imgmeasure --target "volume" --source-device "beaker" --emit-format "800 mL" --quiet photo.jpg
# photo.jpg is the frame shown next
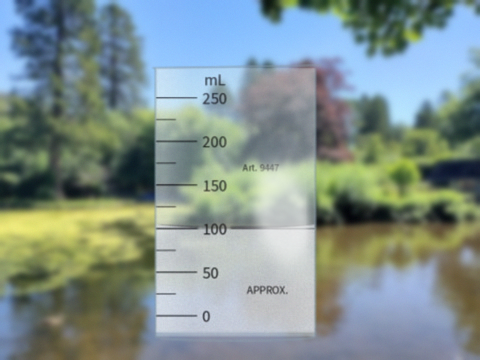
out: 100 mL
